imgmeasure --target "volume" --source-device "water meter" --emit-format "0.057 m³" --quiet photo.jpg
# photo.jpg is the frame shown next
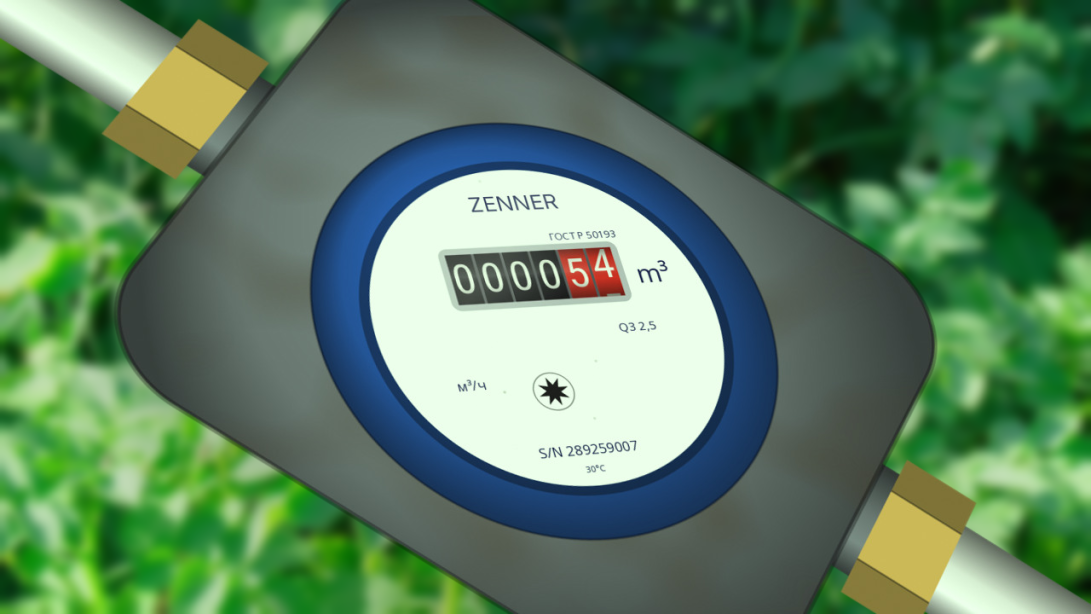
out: 0.54 m³
